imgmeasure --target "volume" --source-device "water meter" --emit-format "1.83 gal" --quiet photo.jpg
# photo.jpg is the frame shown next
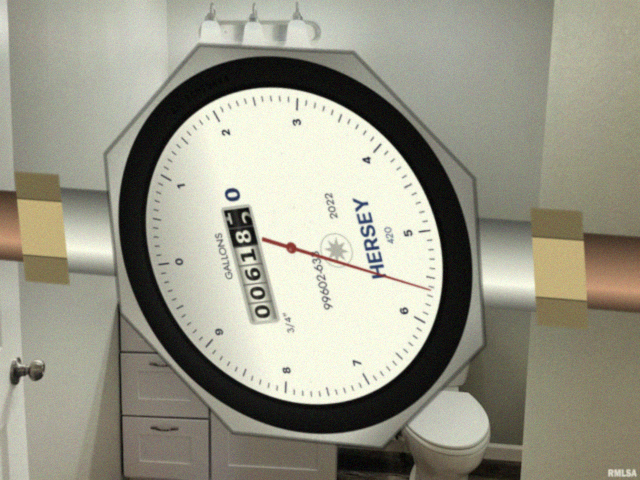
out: 61815.6 gal
